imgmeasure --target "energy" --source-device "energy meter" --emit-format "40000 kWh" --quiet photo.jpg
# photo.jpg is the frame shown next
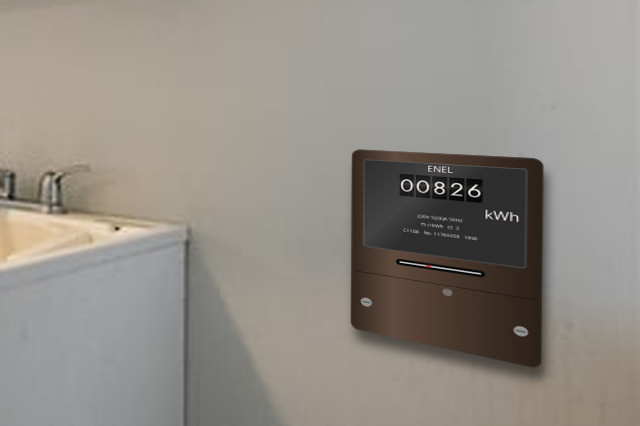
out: 826 kWh
